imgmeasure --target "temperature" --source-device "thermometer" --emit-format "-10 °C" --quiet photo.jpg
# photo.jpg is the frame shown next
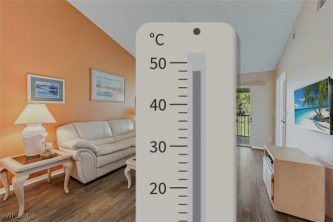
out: 48 °C
